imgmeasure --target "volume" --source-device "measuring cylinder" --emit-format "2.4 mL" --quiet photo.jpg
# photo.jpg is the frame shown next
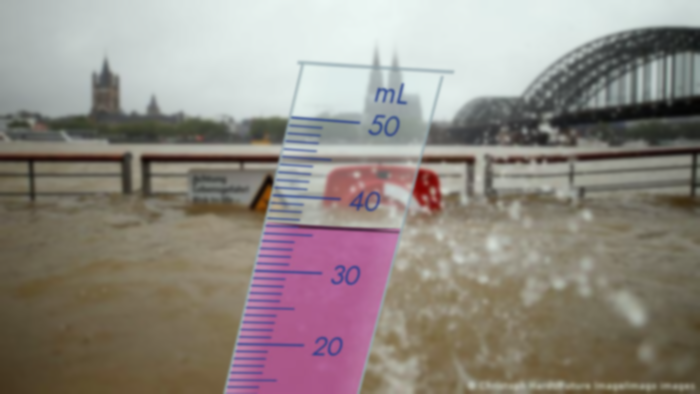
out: 36 mL
